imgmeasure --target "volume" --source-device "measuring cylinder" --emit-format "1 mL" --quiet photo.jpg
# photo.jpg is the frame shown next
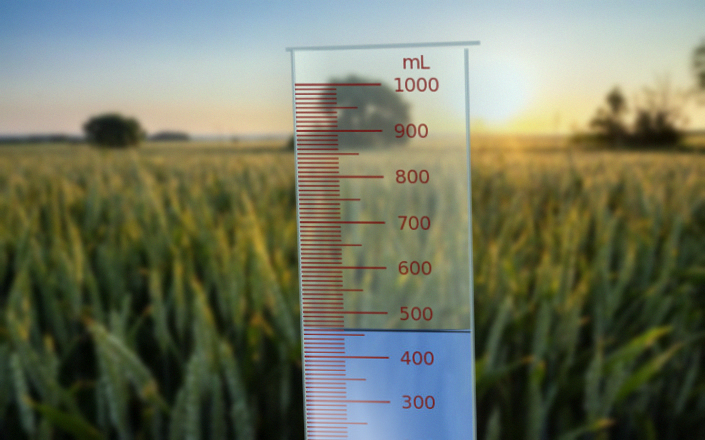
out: 460 mL
